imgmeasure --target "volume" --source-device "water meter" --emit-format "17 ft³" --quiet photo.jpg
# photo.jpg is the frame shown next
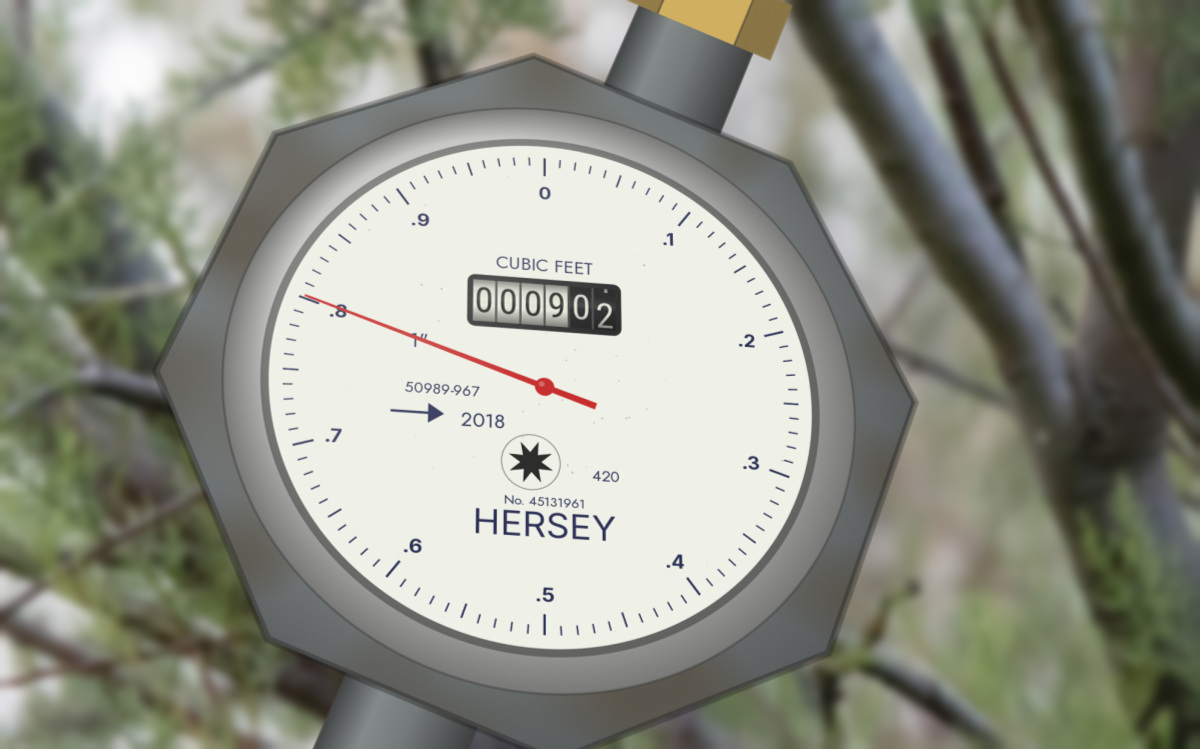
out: 901.80 ft³
